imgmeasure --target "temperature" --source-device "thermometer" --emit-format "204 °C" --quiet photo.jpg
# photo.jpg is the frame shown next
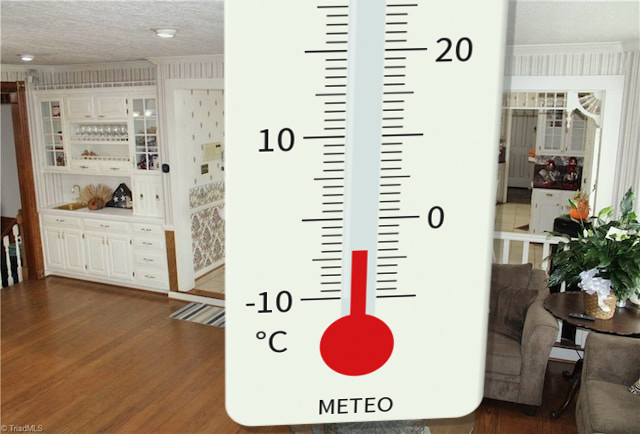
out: -4 °C
